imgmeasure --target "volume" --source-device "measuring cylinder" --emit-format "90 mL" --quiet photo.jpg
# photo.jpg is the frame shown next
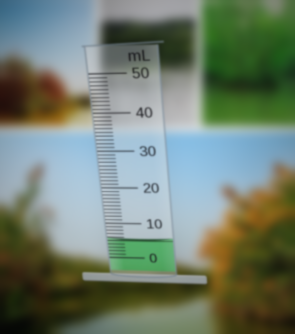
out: 5 mL
